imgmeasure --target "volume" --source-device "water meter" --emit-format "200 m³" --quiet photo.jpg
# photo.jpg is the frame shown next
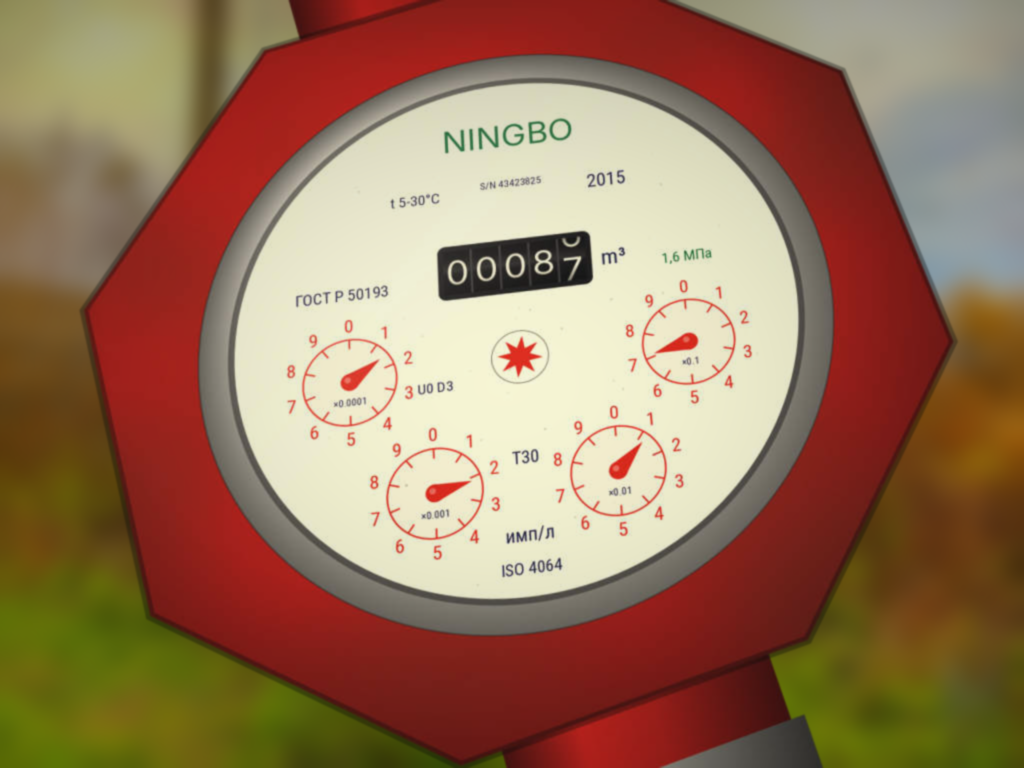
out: 86.7121 m³
